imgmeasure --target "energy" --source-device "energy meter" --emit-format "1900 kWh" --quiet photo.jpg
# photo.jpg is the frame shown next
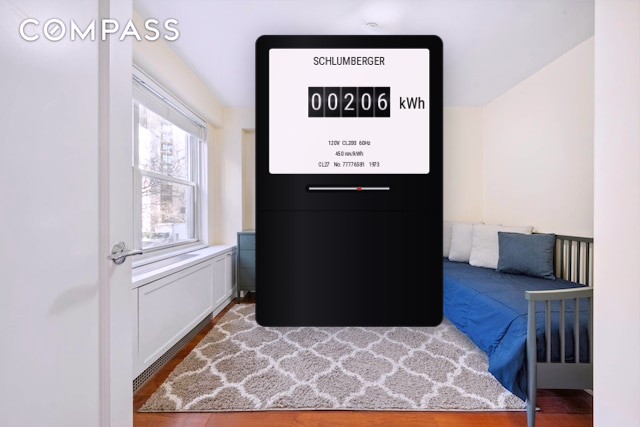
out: 206 kWh
